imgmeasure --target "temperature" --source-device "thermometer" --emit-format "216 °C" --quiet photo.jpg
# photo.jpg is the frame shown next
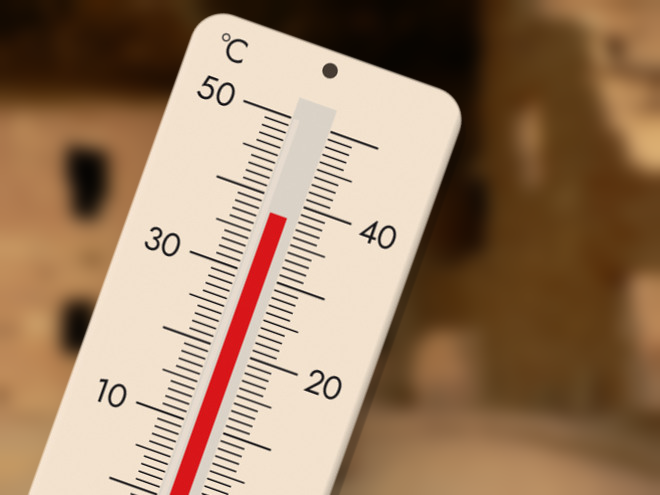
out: 38 °C
